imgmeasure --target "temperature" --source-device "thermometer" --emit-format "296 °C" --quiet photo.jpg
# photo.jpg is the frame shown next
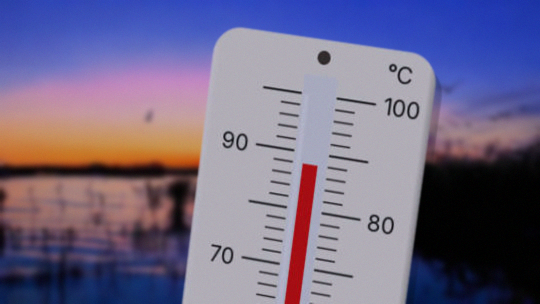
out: 88 °C
